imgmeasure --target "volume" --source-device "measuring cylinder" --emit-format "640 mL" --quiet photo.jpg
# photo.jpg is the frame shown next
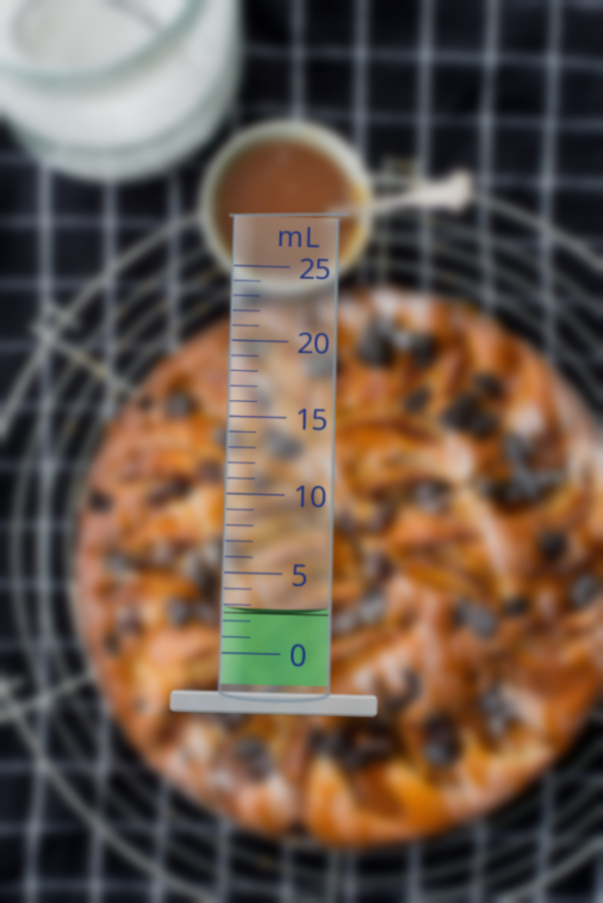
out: 2.5 mL
